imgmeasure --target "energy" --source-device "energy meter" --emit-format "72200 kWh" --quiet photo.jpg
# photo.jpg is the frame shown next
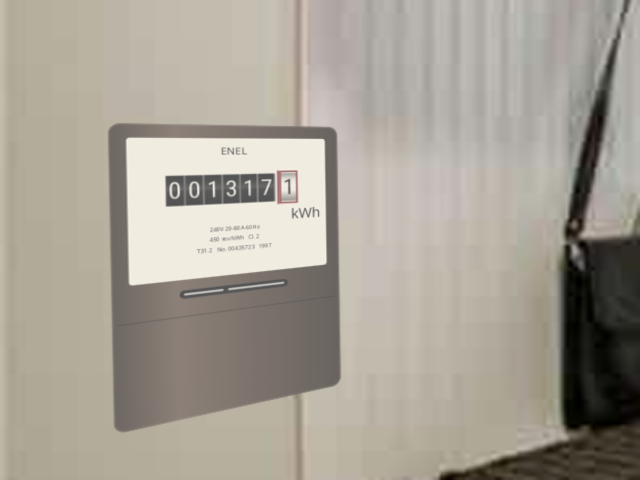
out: 1317.1 kWh
